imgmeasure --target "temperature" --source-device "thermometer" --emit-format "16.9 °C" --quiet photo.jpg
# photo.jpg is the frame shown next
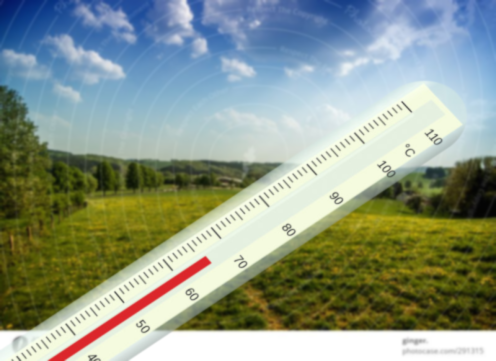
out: 66 °C
